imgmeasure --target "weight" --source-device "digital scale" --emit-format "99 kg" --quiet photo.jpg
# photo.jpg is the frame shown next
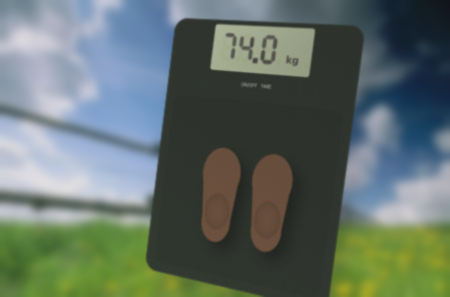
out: 74.0 kg
